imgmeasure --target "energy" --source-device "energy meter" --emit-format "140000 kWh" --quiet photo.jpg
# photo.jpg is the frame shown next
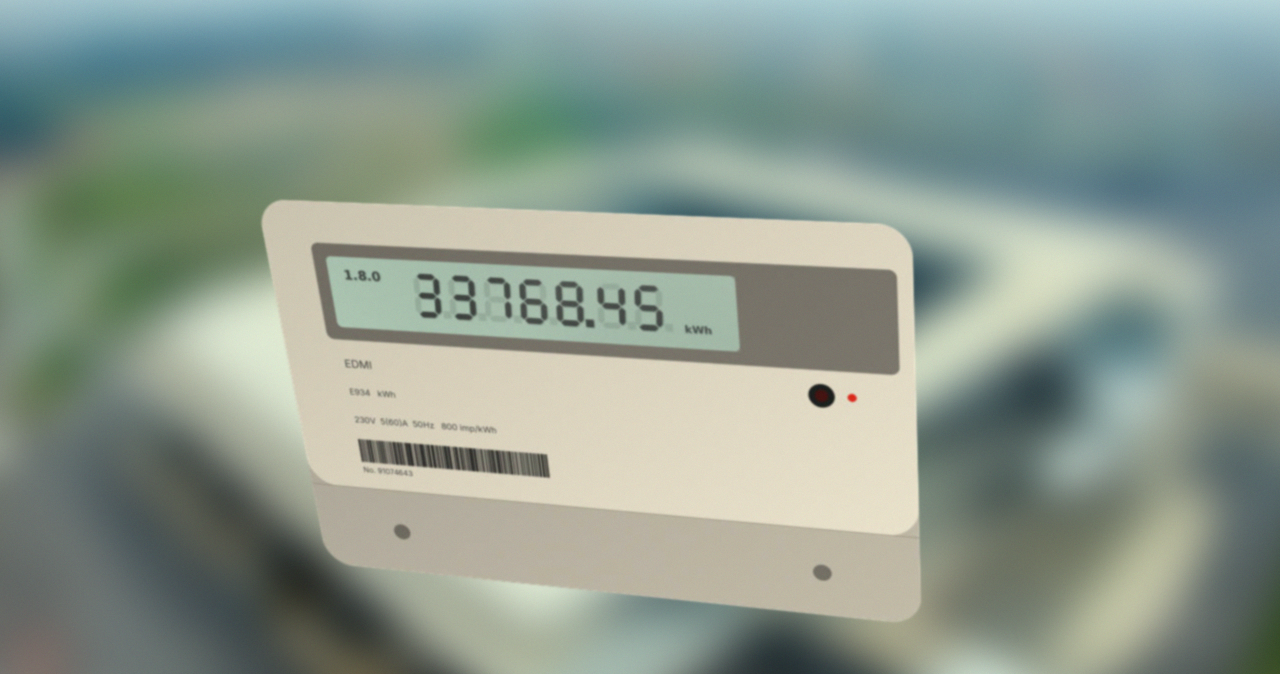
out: 33768.45 kWh
